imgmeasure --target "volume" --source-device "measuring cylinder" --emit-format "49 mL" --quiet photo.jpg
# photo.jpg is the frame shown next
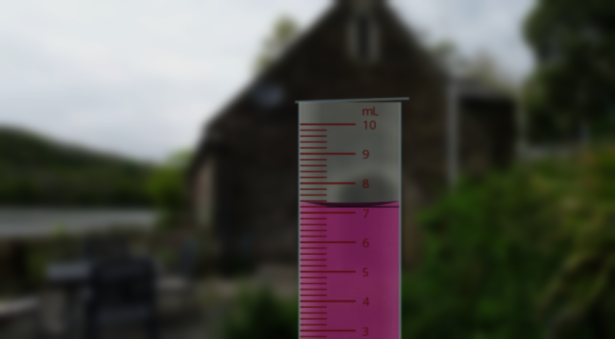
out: 7.2 mL
